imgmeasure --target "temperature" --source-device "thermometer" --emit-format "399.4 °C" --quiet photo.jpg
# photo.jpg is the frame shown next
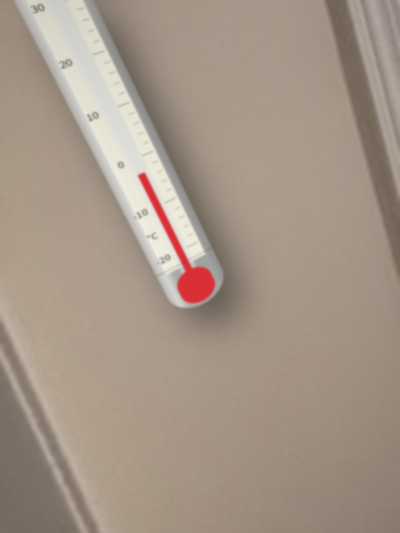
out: -3 °C
